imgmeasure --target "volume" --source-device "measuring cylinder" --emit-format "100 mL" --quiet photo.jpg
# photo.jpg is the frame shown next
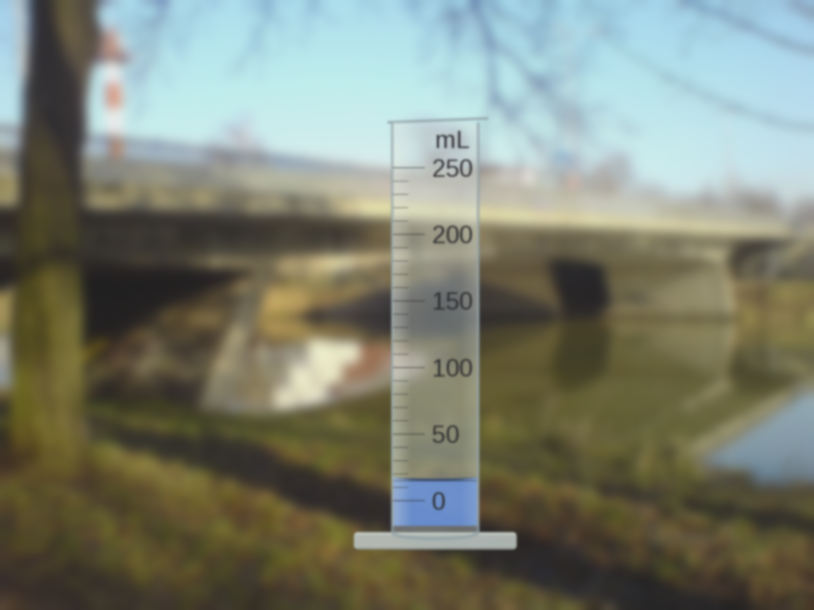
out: 15 mL
